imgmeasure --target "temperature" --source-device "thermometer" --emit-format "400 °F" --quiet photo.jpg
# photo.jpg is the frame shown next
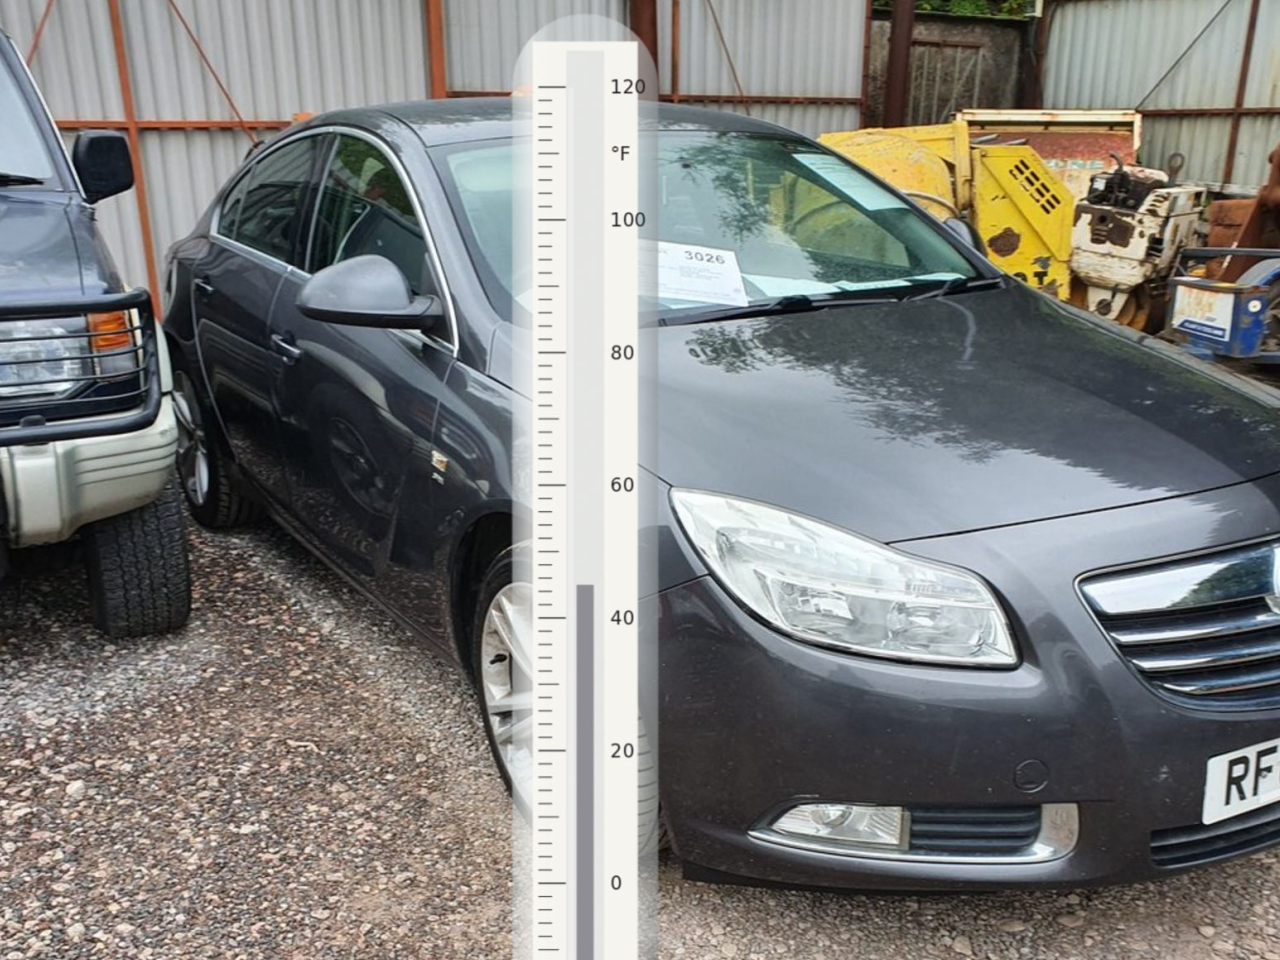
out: 45 °F
